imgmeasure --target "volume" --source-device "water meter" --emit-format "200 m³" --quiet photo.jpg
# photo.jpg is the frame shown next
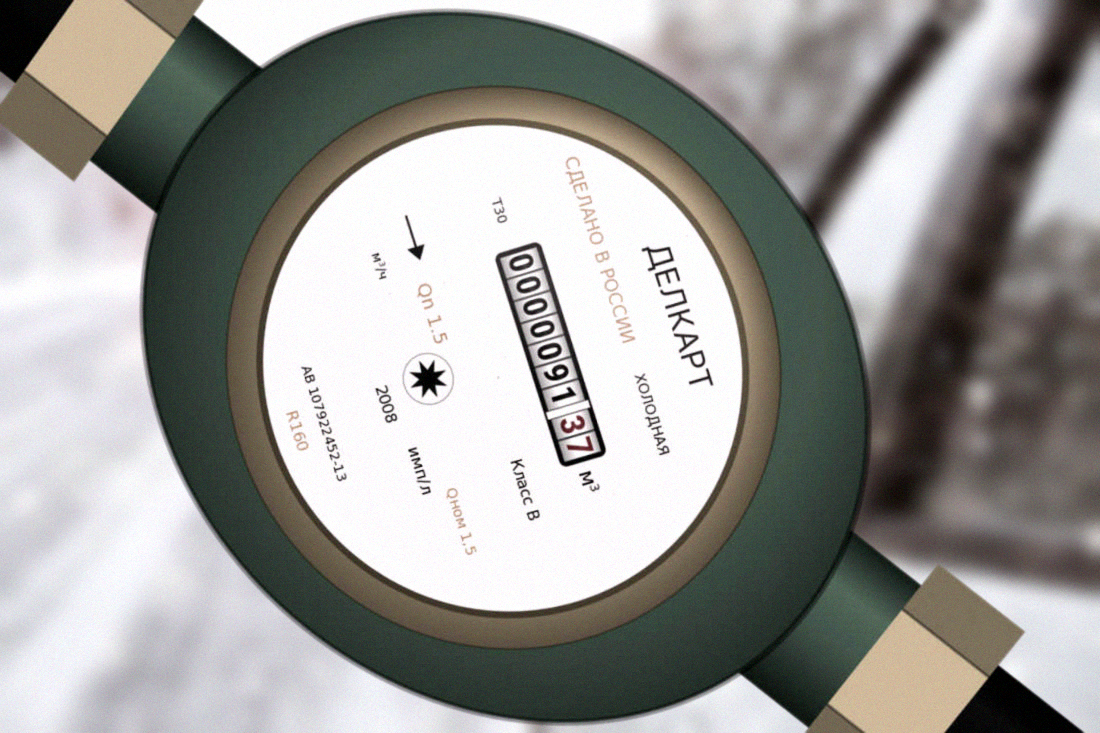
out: 91.37 m³
